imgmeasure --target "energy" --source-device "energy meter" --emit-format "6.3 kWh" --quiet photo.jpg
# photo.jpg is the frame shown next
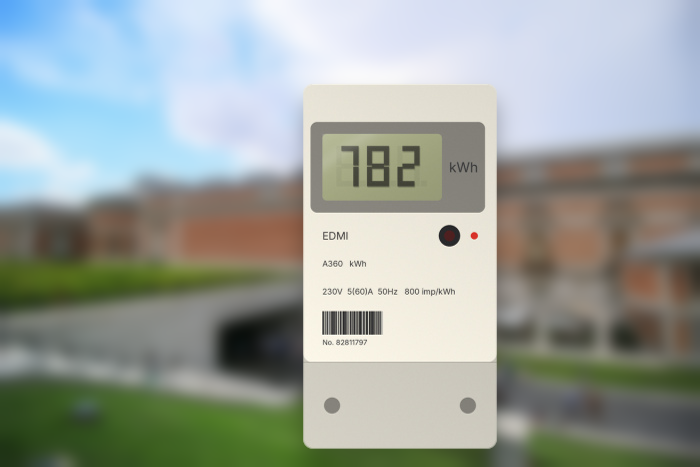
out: 782 kWh
